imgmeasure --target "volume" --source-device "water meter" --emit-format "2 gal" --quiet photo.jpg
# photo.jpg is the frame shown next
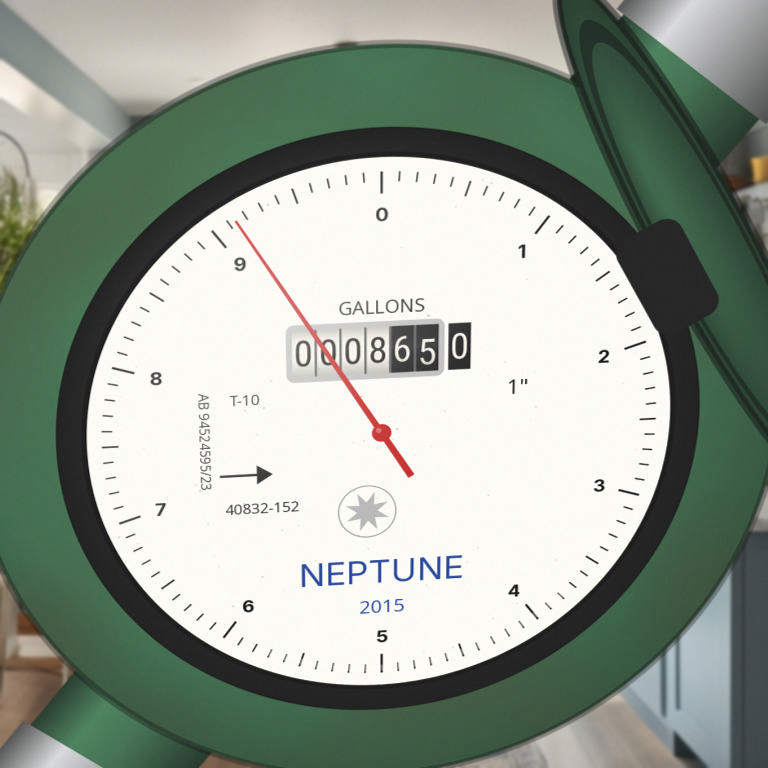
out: 8649.1 gal
